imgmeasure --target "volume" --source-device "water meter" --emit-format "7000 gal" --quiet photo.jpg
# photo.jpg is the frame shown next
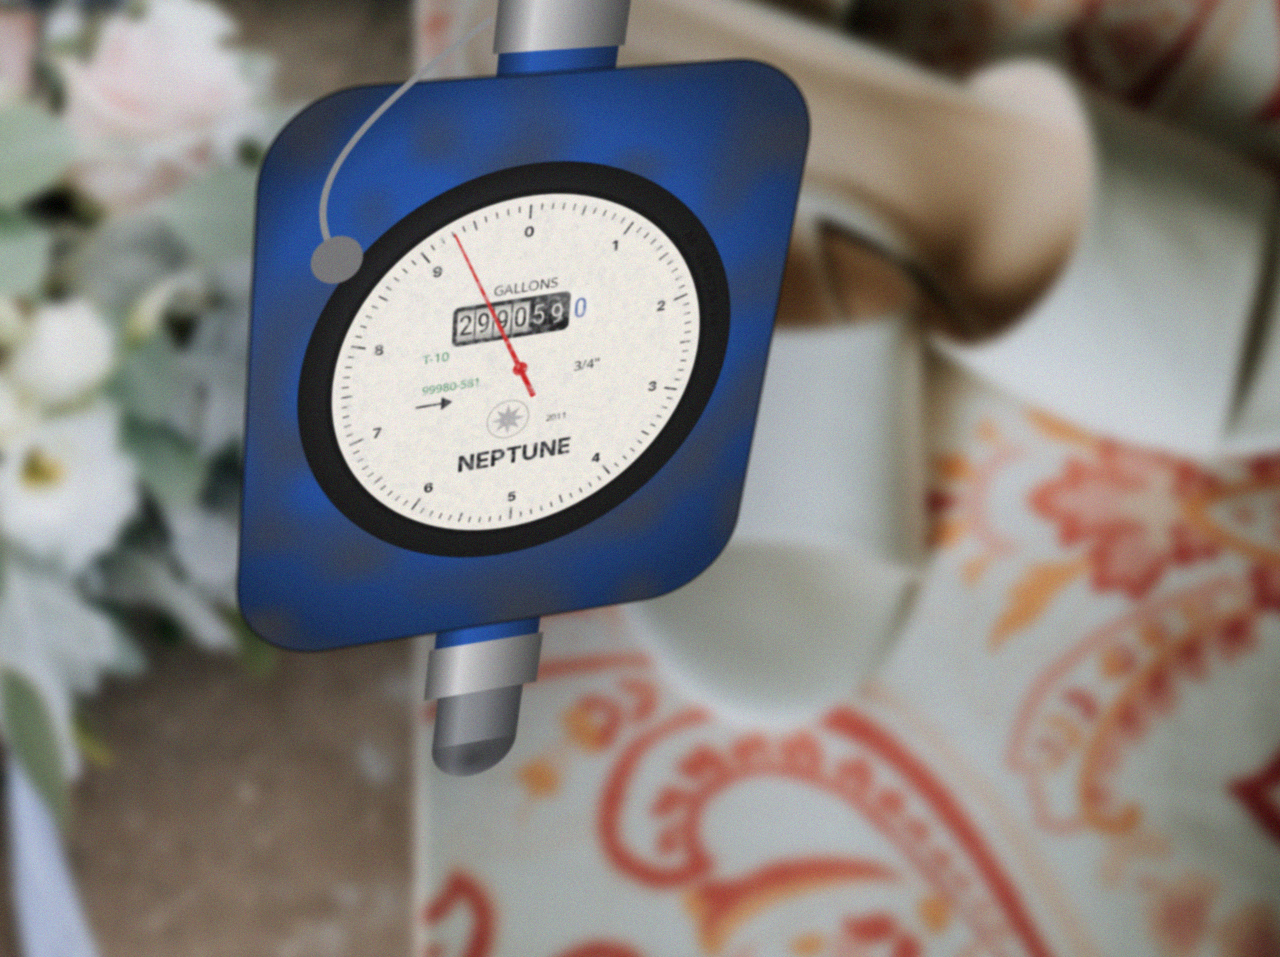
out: 2990589.3 gal
